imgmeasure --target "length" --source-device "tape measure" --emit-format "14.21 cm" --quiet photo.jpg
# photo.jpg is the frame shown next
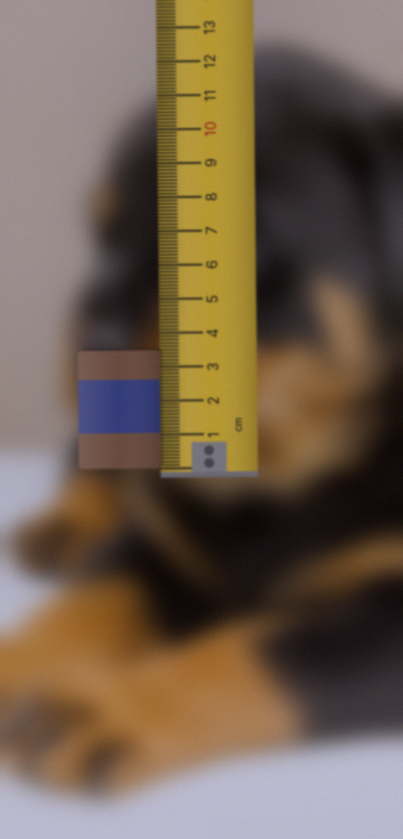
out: 3.5 cm
